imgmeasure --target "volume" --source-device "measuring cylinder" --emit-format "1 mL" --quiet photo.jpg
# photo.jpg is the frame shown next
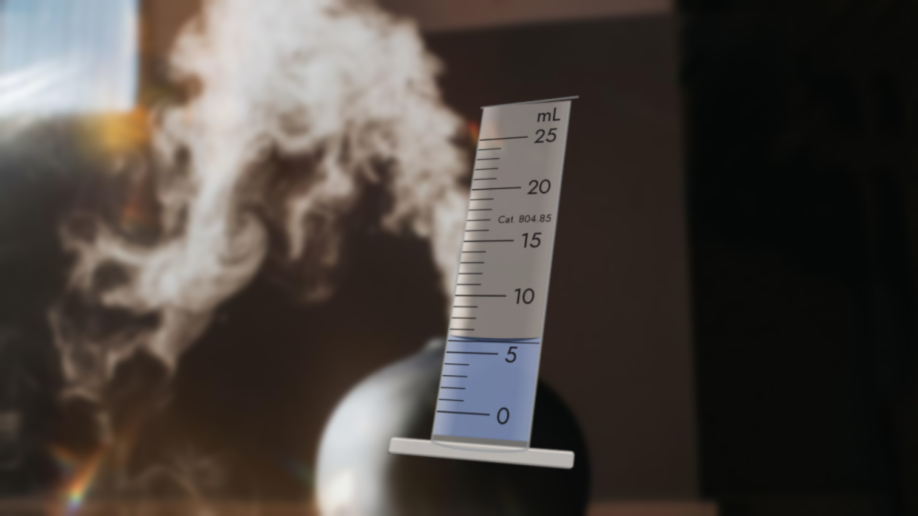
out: 6 mL
